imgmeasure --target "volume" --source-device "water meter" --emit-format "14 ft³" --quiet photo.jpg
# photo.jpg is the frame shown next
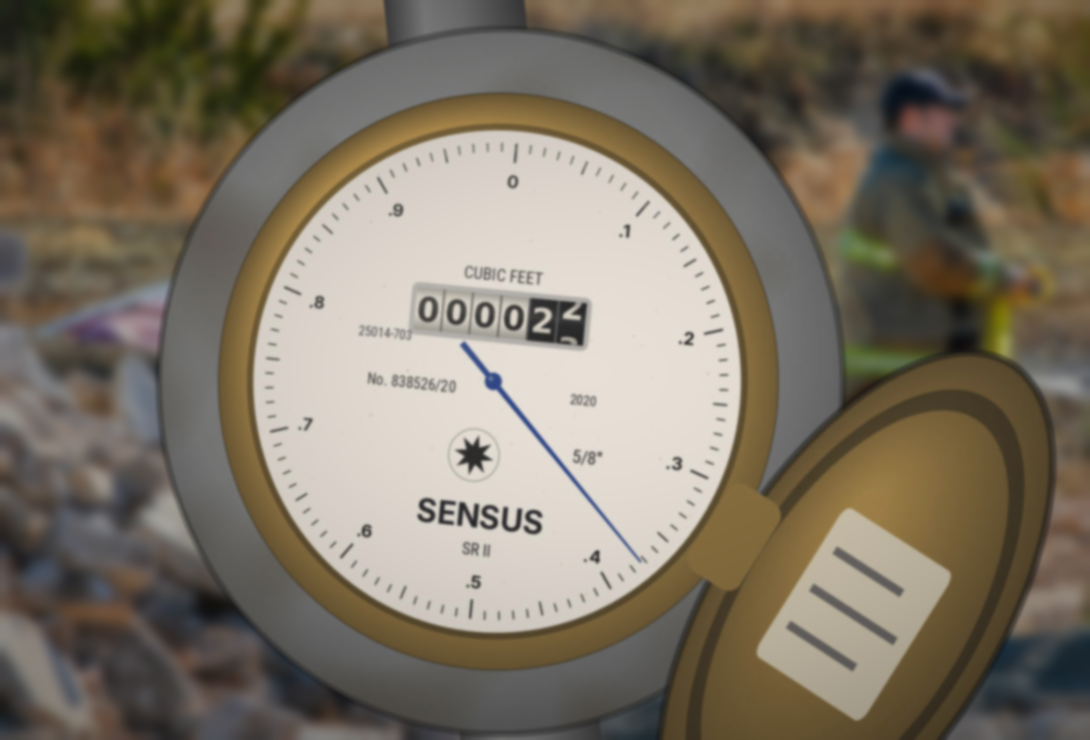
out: 22.37 ft³
